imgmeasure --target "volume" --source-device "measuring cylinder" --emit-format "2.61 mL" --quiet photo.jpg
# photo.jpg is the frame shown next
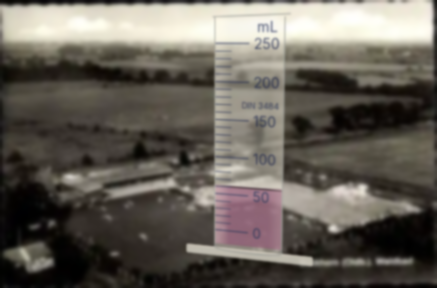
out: 60 mL
